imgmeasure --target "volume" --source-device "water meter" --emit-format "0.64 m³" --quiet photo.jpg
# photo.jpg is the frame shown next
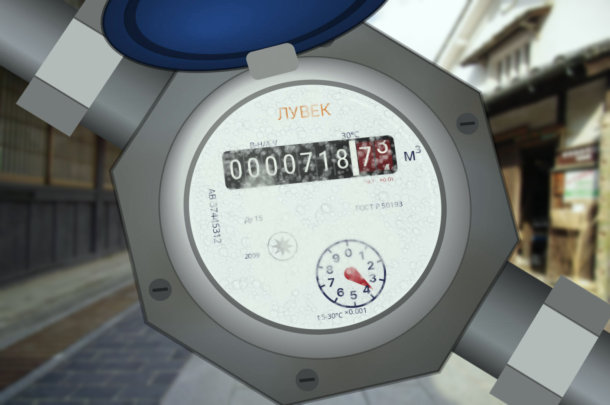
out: 718.733 m³
